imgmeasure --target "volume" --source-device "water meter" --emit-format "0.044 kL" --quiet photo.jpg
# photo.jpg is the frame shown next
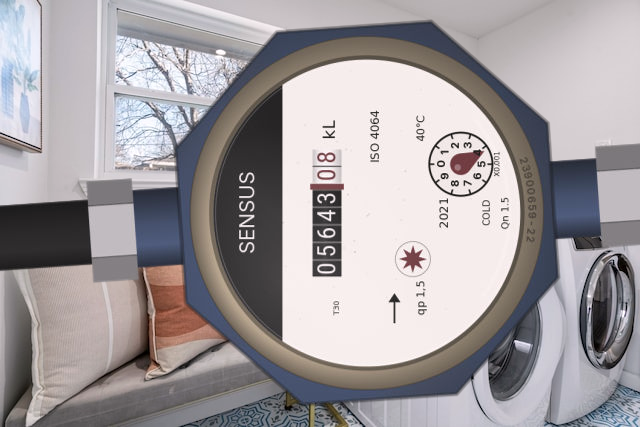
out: 5643.084 kL
